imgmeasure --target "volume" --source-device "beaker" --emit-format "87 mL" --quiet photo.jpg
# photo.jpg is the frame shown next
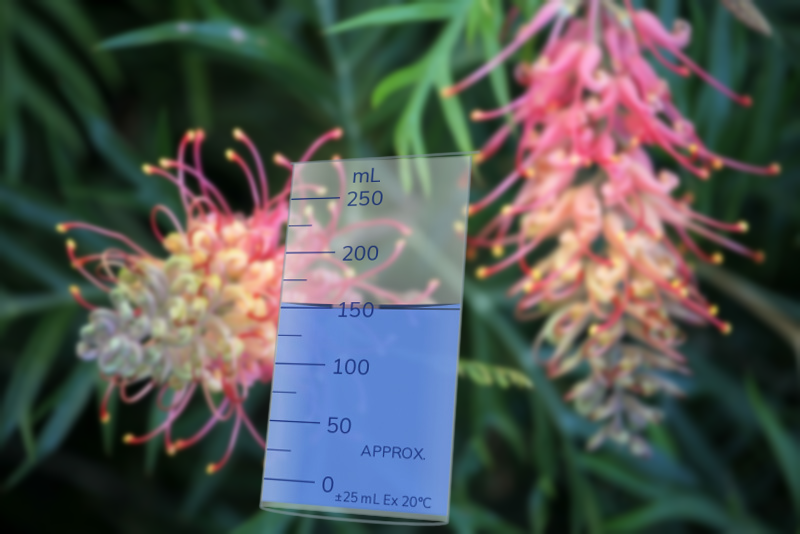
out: 150 mL
